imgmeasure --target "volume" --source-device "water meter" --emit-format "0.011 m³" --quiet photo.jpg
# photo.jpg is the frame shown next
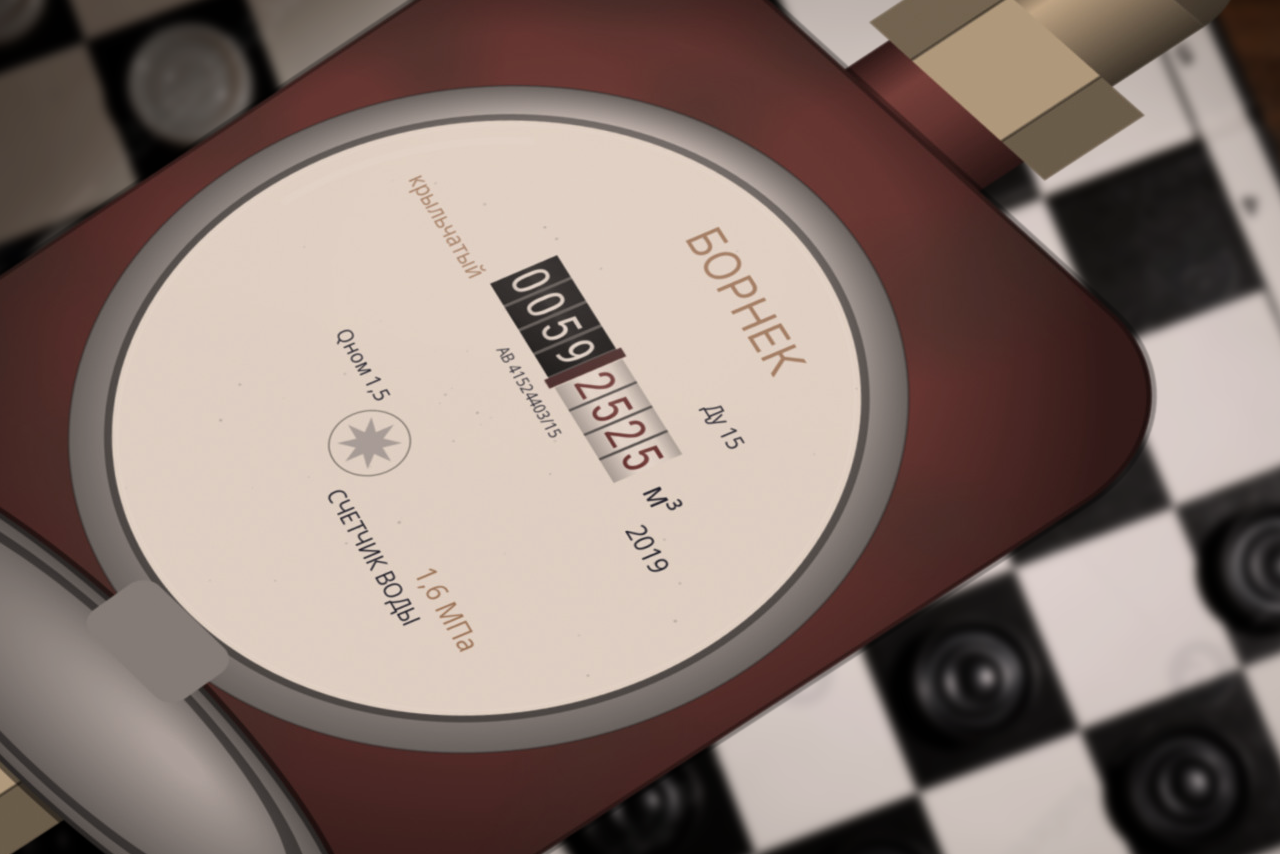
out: 59.2525 m³
